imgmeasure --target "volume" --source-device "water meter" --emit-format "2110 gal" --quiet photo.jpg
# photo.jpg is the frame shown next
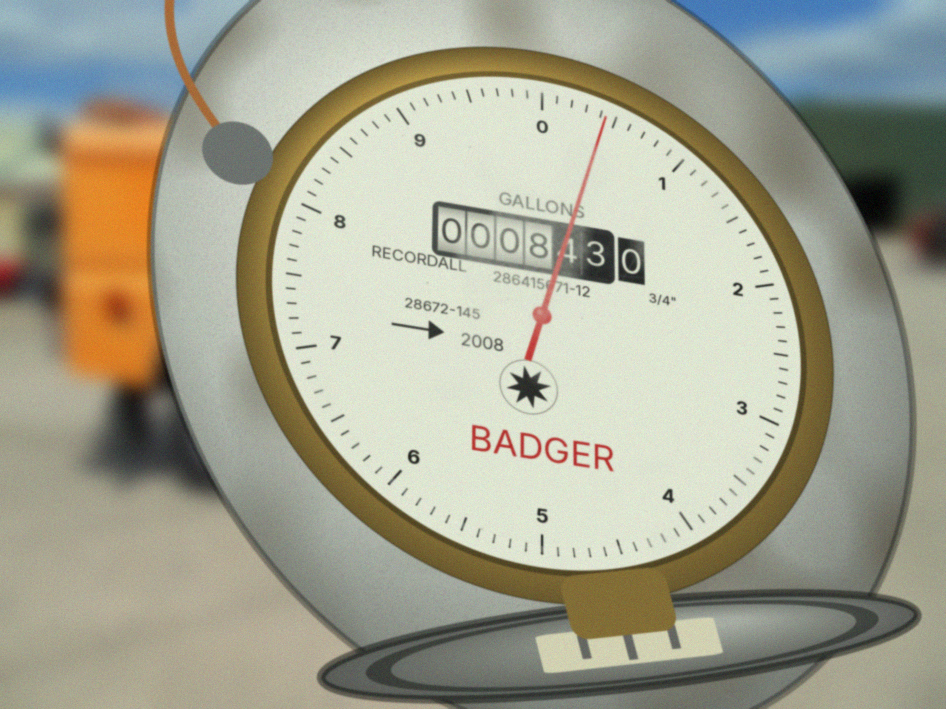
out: 8430.4 gal
